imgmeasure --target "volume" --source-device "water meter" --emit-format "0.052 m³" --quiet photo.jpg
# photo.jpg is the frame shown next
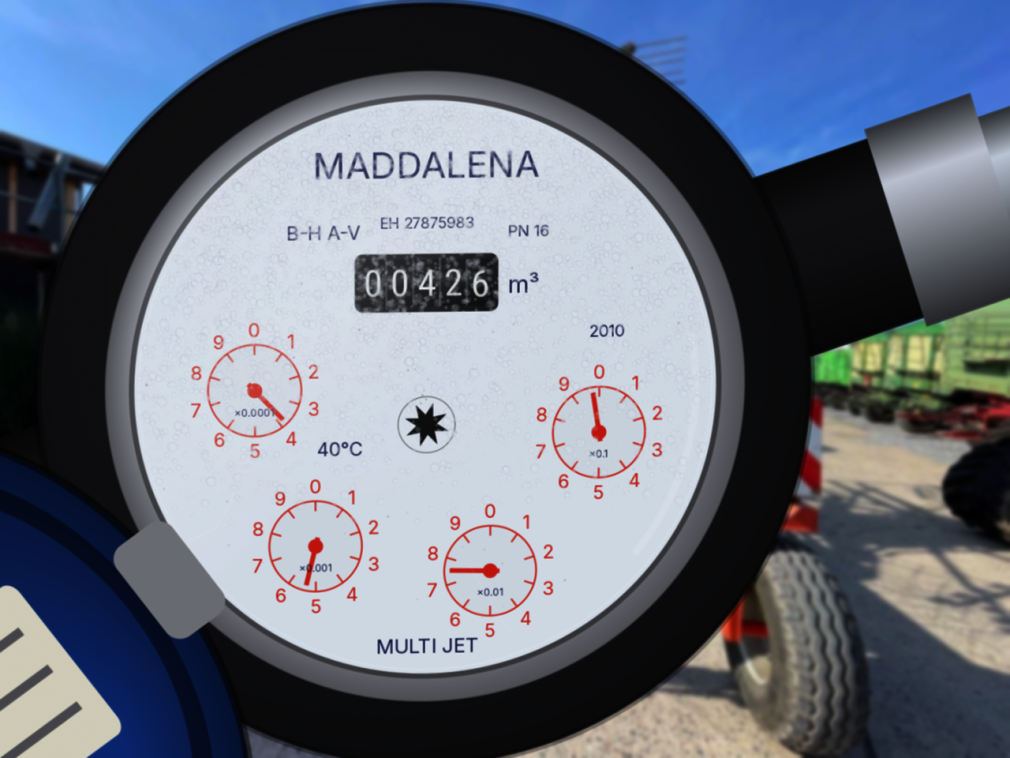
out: 425.9753 m³
